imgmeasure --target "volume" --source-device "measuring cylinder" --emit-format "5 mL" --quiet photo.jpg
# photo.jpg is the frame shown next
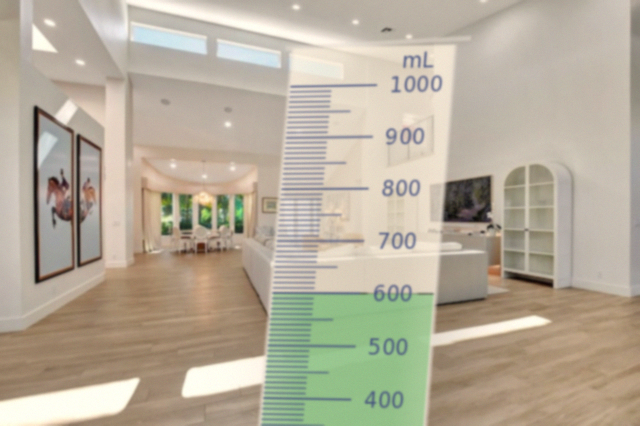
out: 600 mL
